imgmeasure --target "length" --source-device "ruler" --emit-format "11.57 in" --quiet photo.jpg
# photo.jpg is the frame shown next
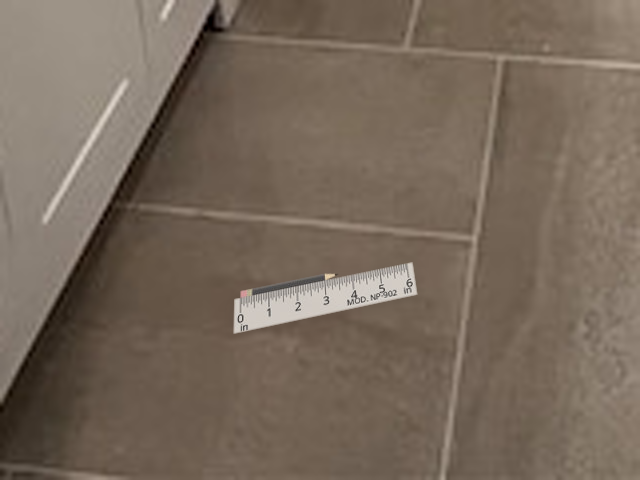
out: 3.5 in
